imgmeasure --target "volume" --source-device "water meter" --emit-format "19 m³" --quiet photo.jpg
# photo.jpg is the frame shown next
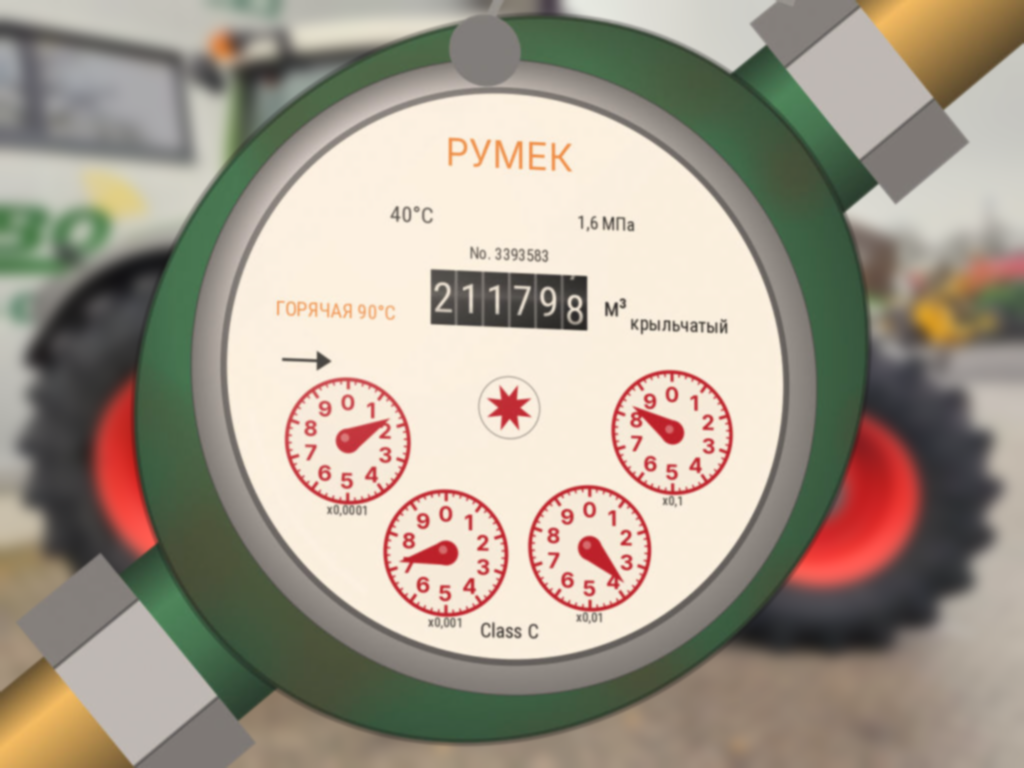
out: 211797.8371 m³
